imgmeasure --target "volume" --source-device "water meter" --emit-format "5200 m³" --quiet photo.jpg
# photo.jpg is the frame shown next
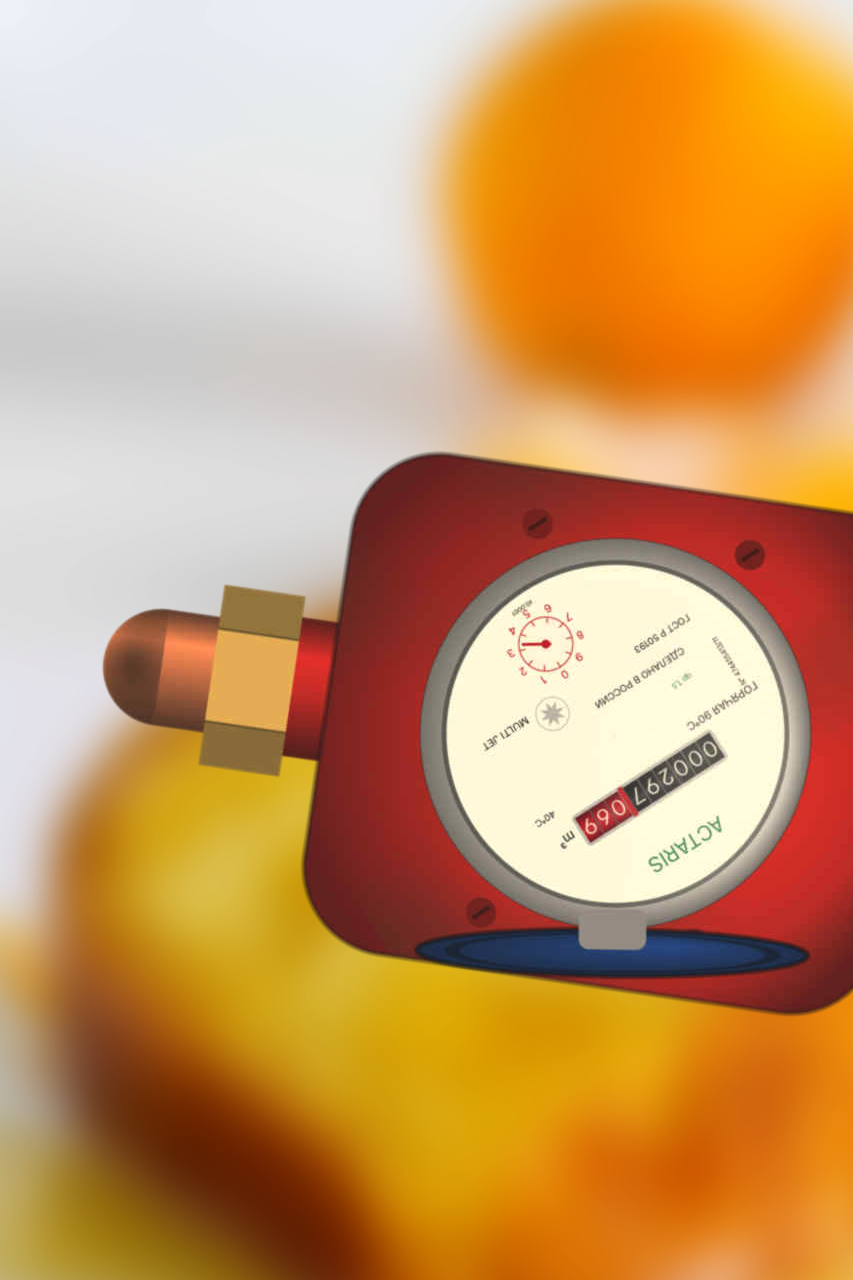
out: 297.0693 m³
